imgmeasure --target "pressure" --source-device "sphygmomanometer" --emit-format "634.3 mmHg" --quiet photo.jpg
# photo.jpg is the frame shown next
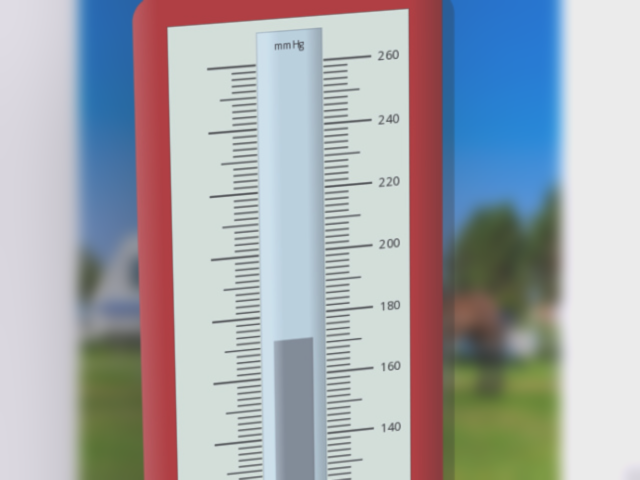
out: 172 mmHg
